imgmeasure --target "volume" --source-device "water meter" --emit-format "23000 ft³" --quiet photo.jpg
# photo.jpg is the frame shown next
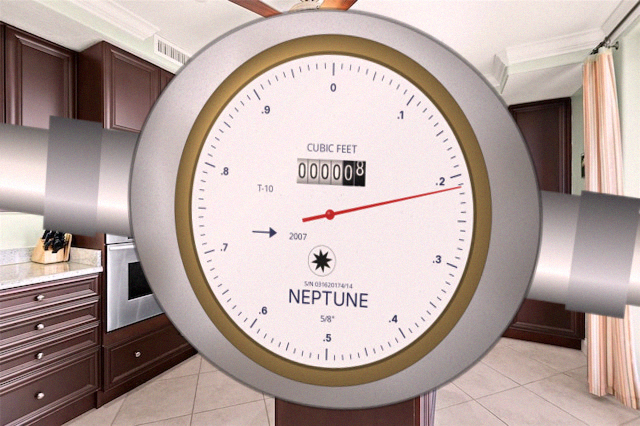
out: 8.21 ft³
